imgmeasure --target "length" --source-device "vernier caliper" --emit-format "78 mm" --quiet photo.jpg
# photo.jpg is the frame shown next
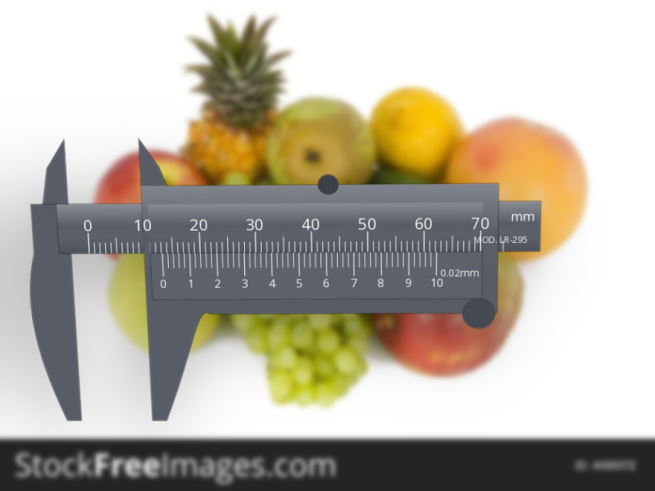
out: 13.2 mm
